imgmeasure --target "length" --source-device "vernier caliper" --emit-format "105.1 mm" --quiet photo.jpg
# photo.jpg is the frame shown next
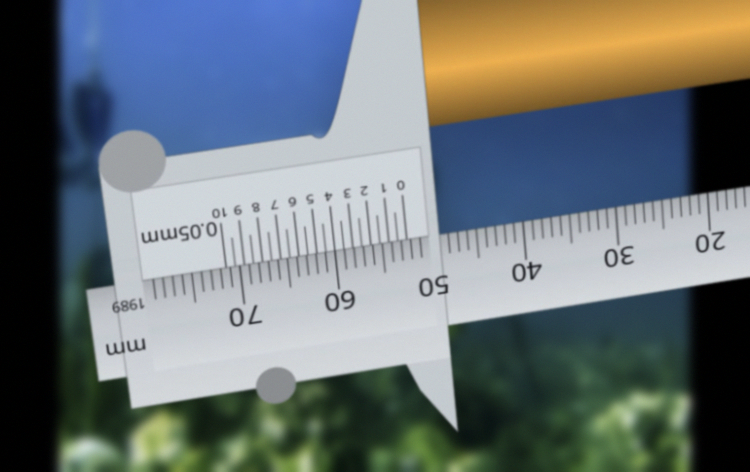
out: 52.4 mm
